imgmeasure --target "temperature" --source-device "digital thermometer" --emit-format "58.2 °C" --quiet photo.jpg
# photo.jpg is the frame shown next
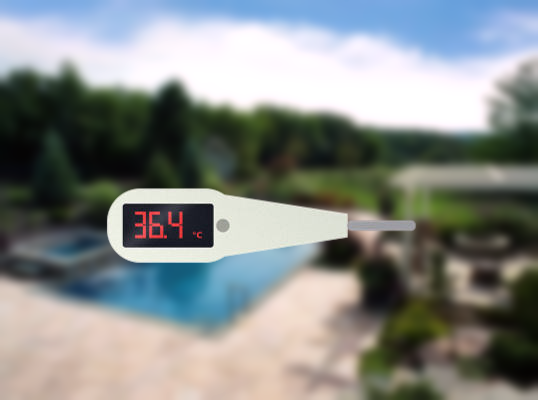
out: 36.4 °C
